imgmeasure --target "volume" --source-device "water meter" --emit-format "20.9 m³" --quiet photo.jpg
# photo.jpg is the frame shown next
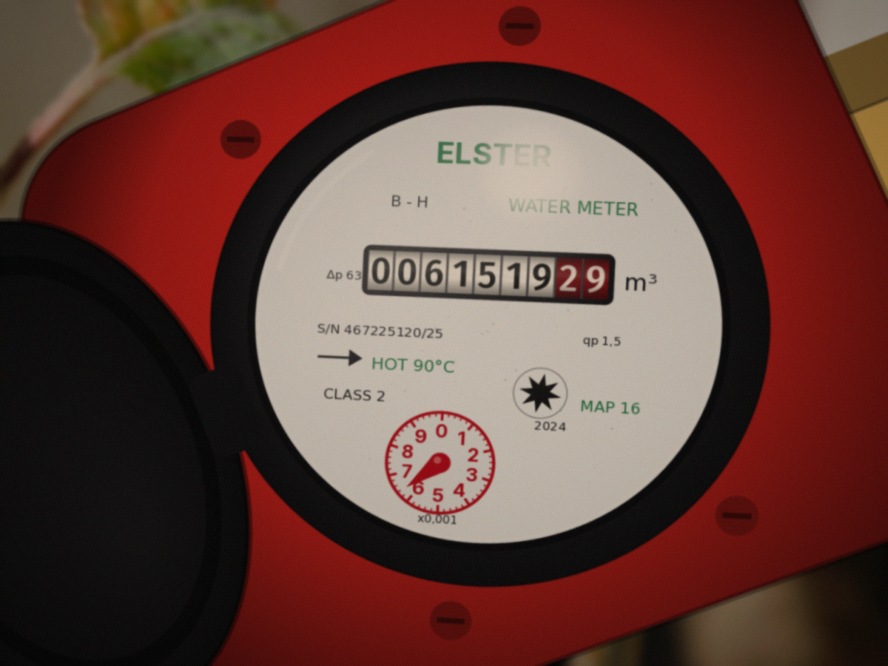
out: 61519.296 m³
